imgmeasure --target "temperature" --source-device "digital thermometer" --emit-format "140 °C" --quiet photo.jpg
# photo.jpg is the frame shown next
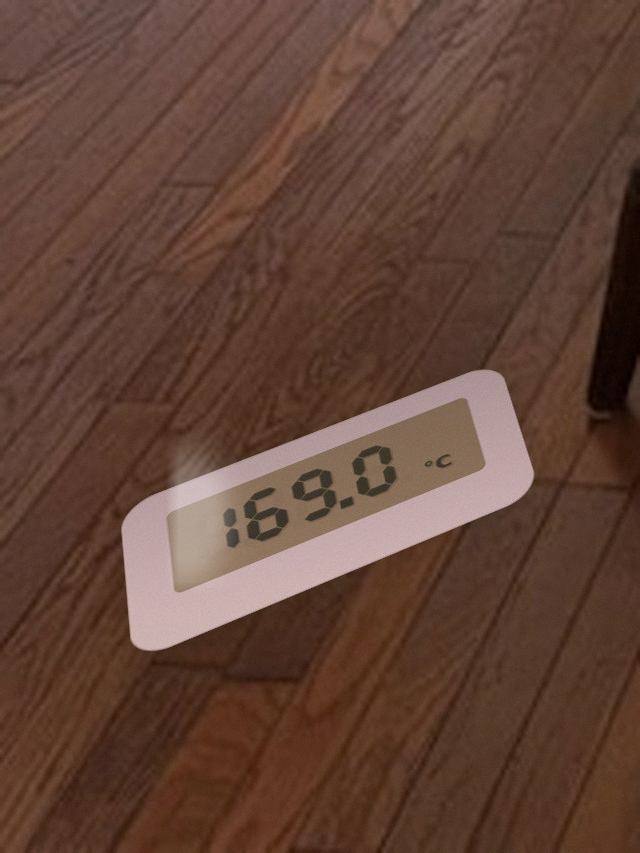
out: 169.0 °C
